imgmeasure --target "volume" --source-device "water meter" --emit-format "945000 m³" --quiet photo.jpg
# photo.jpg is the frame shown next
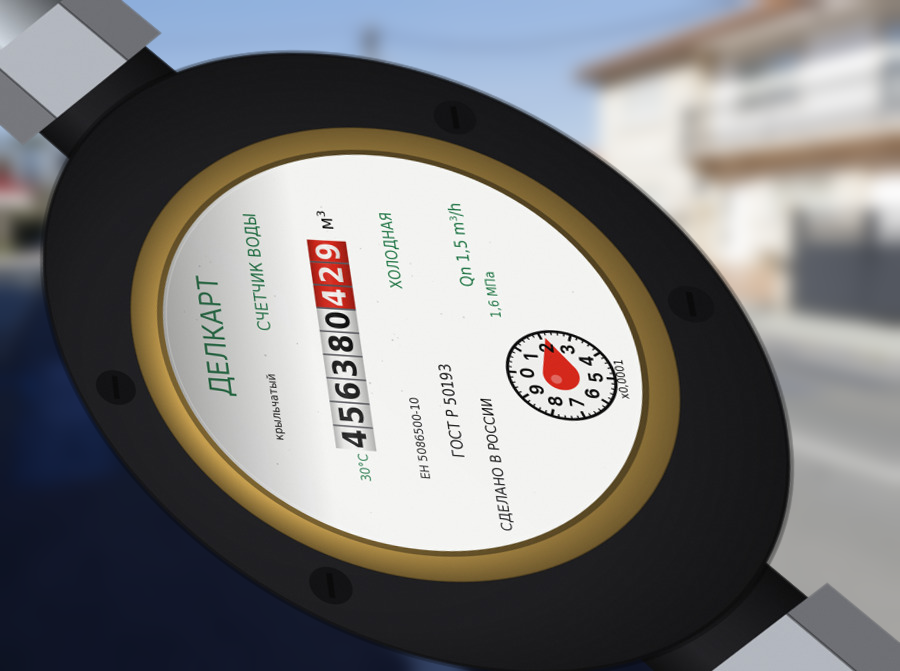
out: 456380.4292 m³
